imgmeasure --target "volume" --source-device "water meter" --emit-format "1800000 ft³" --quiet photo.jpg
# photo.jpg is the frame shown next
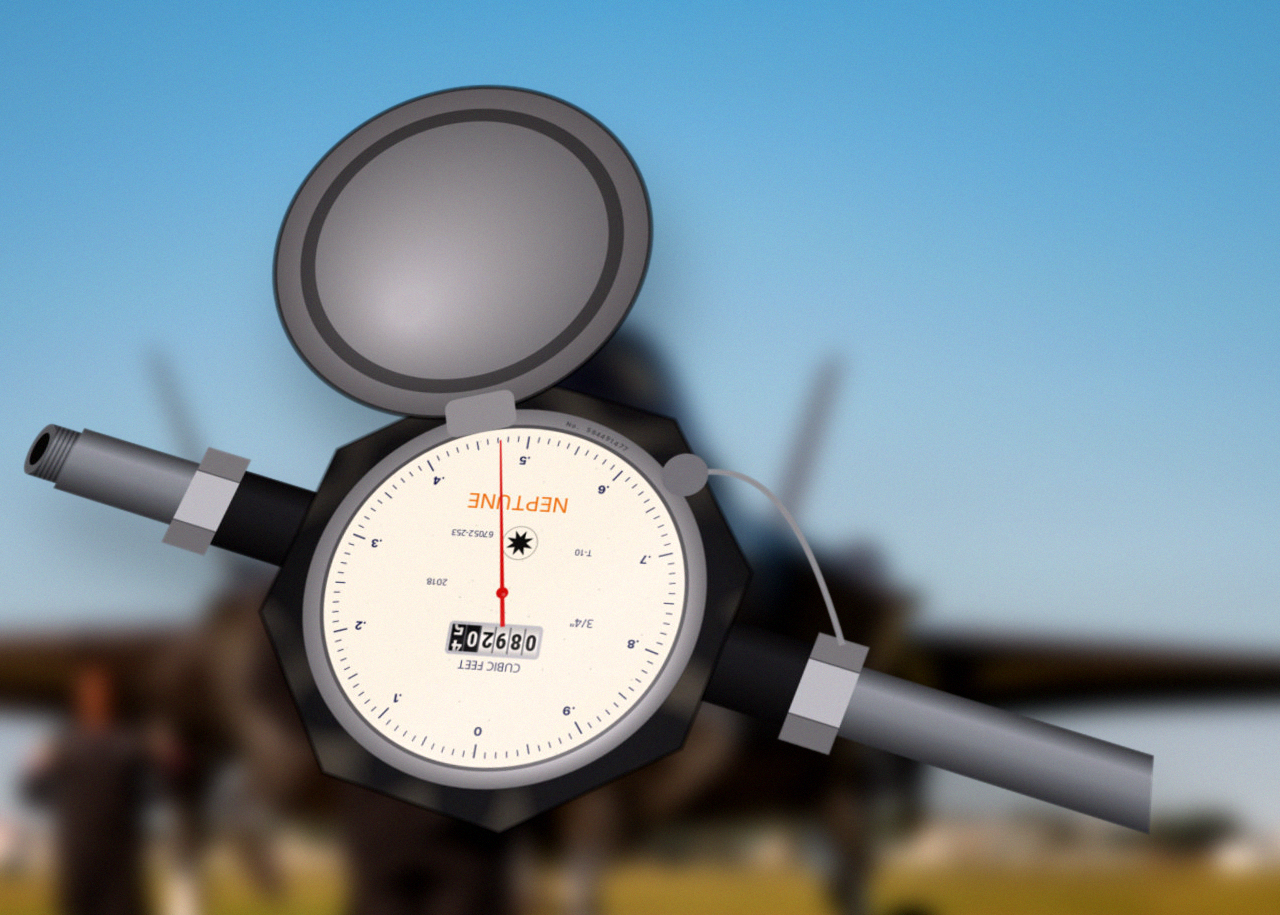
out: 89204.47 ft³
